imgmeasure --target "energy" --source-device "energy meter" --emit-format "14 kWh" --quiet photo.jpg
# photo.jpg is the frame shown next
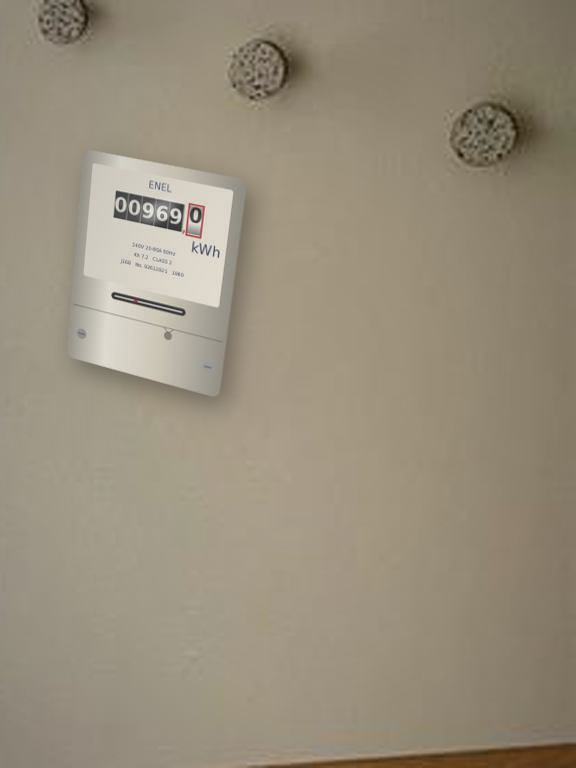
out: 969.0 kWh
